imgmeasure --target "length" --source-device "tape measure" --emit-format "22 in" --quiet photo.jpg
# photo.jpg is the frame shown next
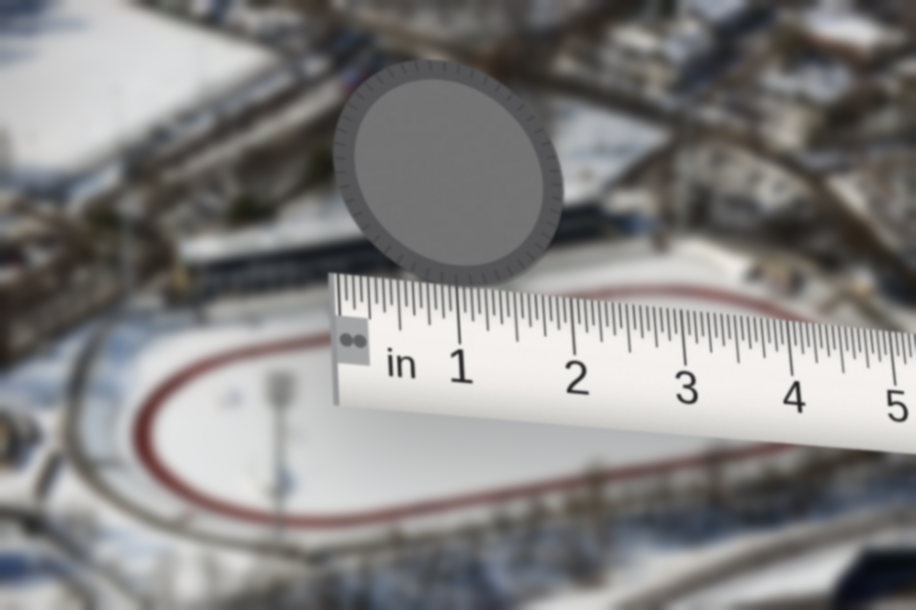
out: 2 in
